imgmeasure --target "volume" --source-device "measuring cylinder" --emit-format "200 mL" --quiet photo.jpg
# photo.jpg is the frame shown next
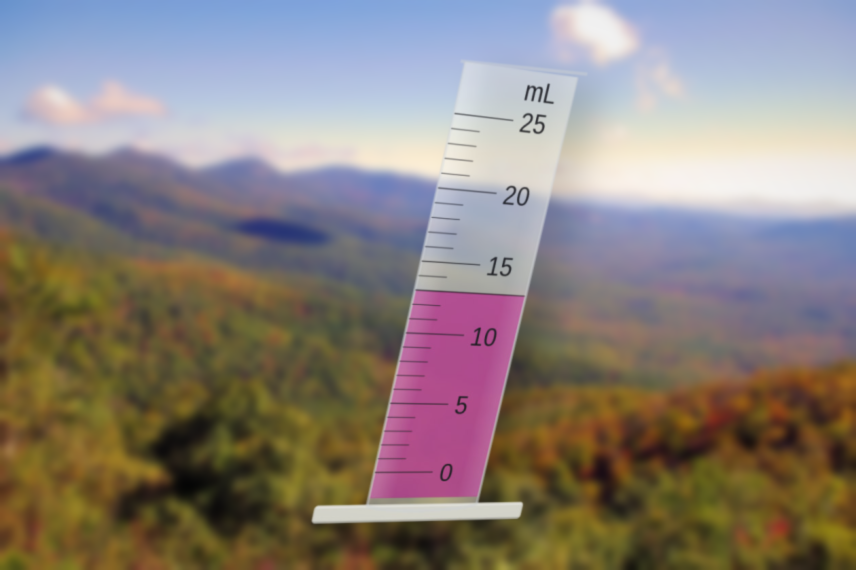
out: 13 mL
